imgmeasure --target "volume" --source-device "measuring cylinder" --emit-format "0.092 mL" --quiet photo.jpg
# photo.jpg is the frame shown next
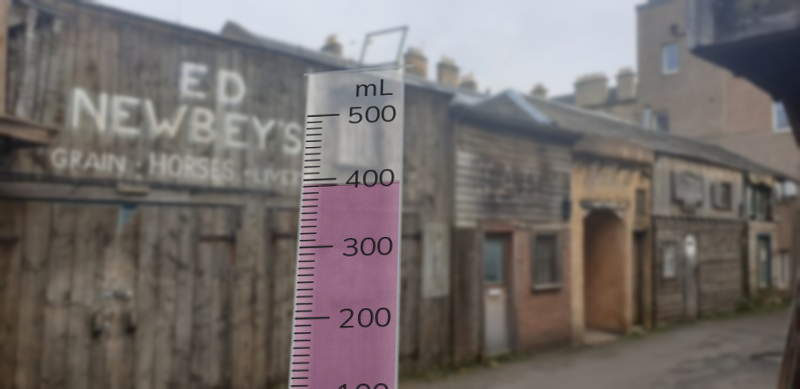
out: 390 mL
